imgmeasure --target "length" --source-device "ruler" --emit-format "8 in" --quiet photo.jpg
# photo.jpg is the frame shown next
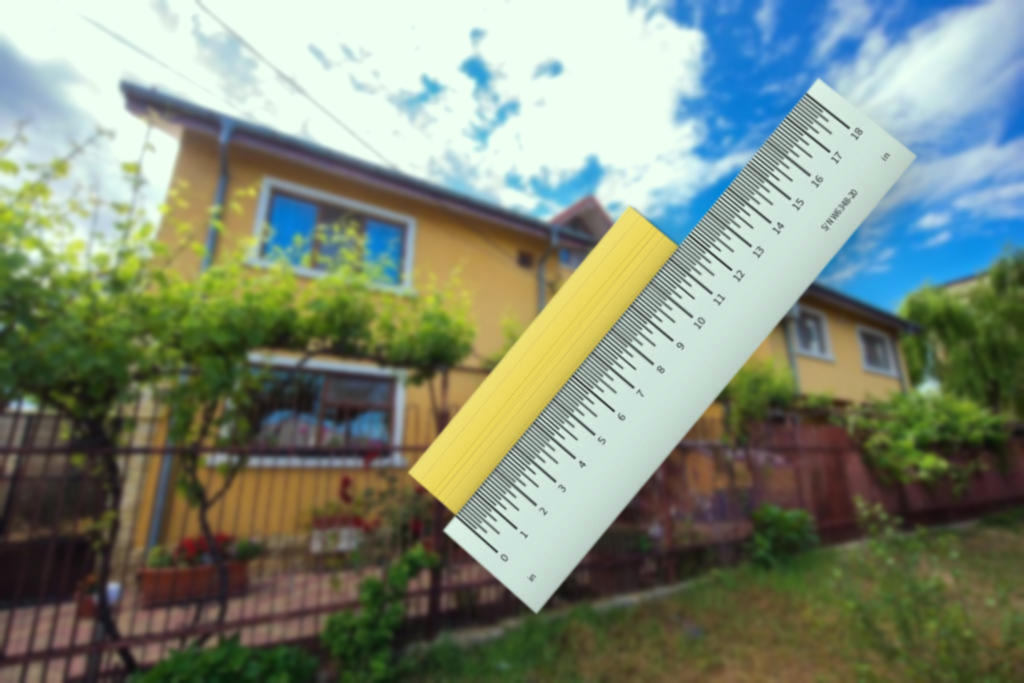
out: 11.5 in
